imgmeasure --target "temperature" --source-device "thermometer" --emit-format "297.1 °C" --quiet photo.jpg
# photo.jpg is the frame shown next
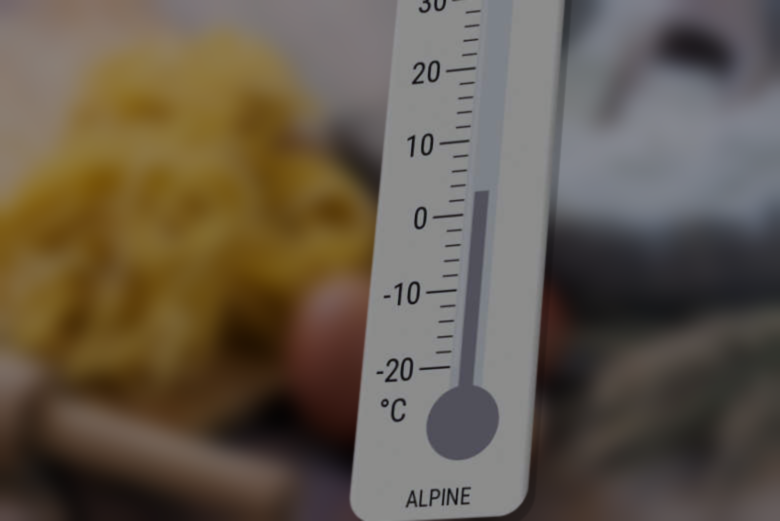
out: 3 °C
